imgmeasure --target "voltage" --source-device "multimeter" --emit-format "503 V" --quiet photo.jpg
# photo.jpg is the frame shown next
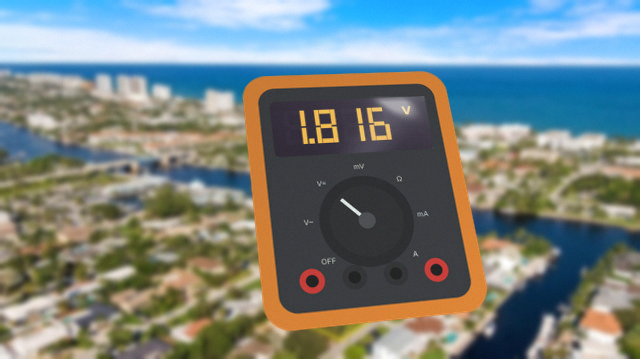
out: 1.816 V
